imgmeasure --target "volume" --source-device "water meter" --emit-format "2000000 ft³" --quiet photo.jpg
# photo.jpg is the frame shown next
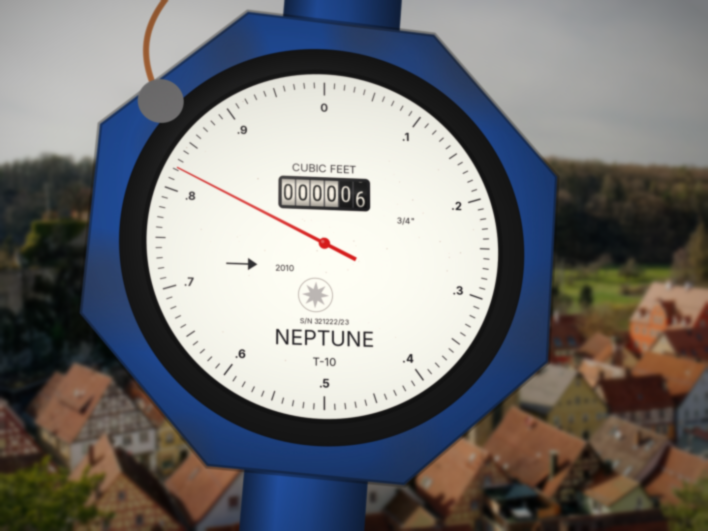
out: 5.82 ft³
